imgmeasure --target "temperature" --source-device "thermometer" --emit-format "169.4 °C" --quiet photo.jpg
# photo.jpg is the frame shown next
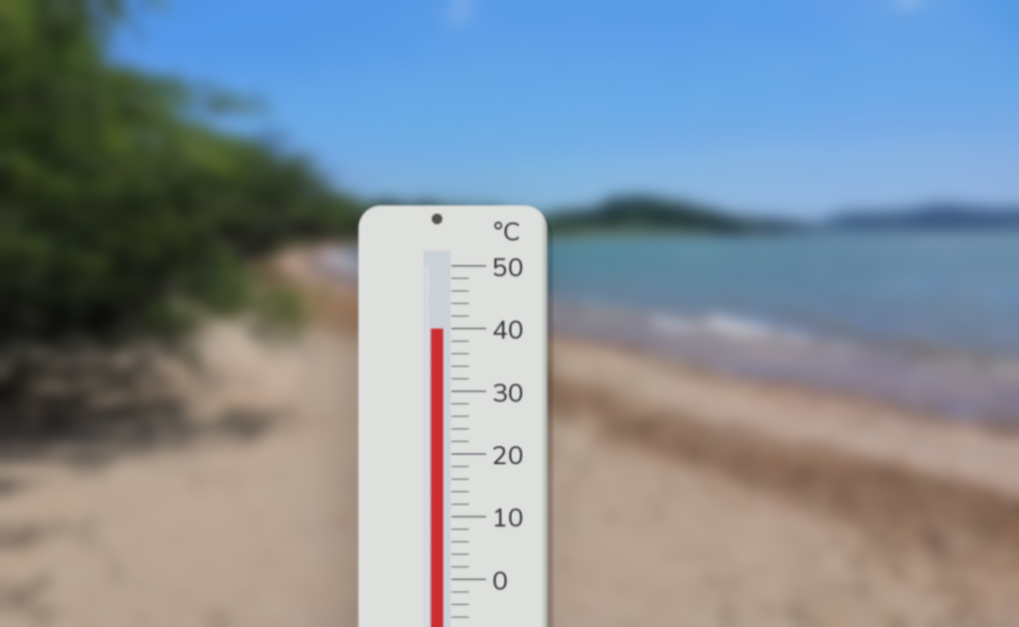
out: 40 °C
